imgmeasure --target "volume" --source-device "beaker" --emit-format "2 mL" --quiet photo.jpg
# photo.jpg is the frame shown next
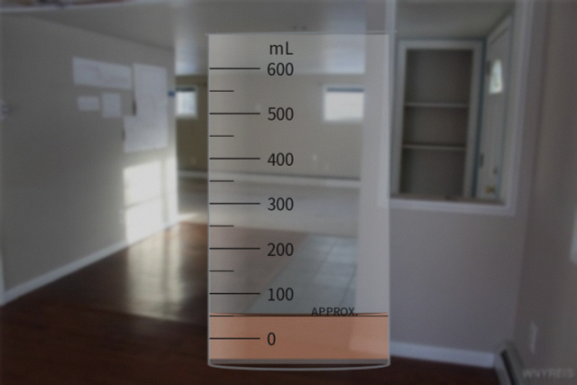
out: 50 mL
